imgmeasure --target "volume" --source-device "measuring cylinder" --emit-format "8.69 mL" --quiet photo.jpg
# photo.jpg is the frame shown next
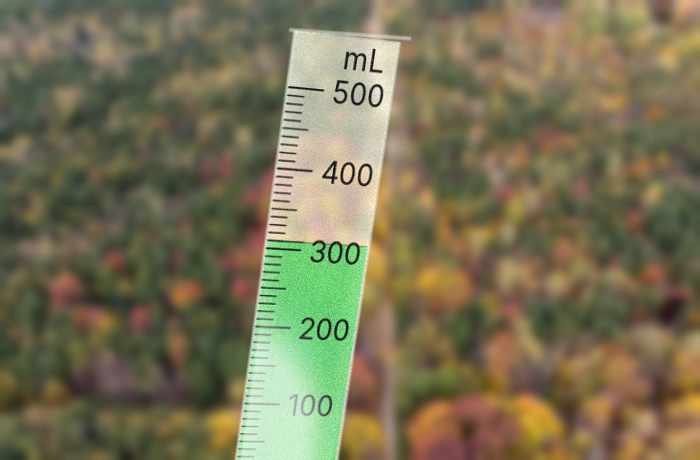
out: 310 mL
